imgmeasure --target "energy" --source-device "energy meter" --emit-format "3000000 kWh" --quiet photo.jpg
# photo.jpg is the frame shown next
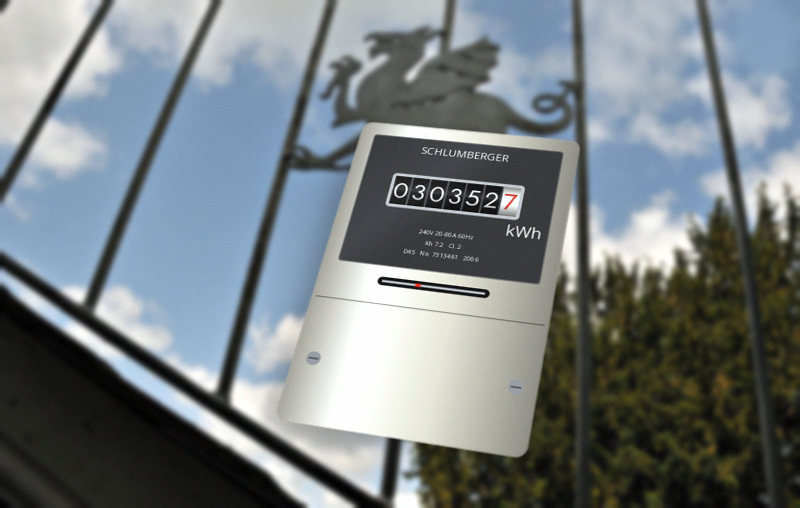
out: 30352.7 kWh
